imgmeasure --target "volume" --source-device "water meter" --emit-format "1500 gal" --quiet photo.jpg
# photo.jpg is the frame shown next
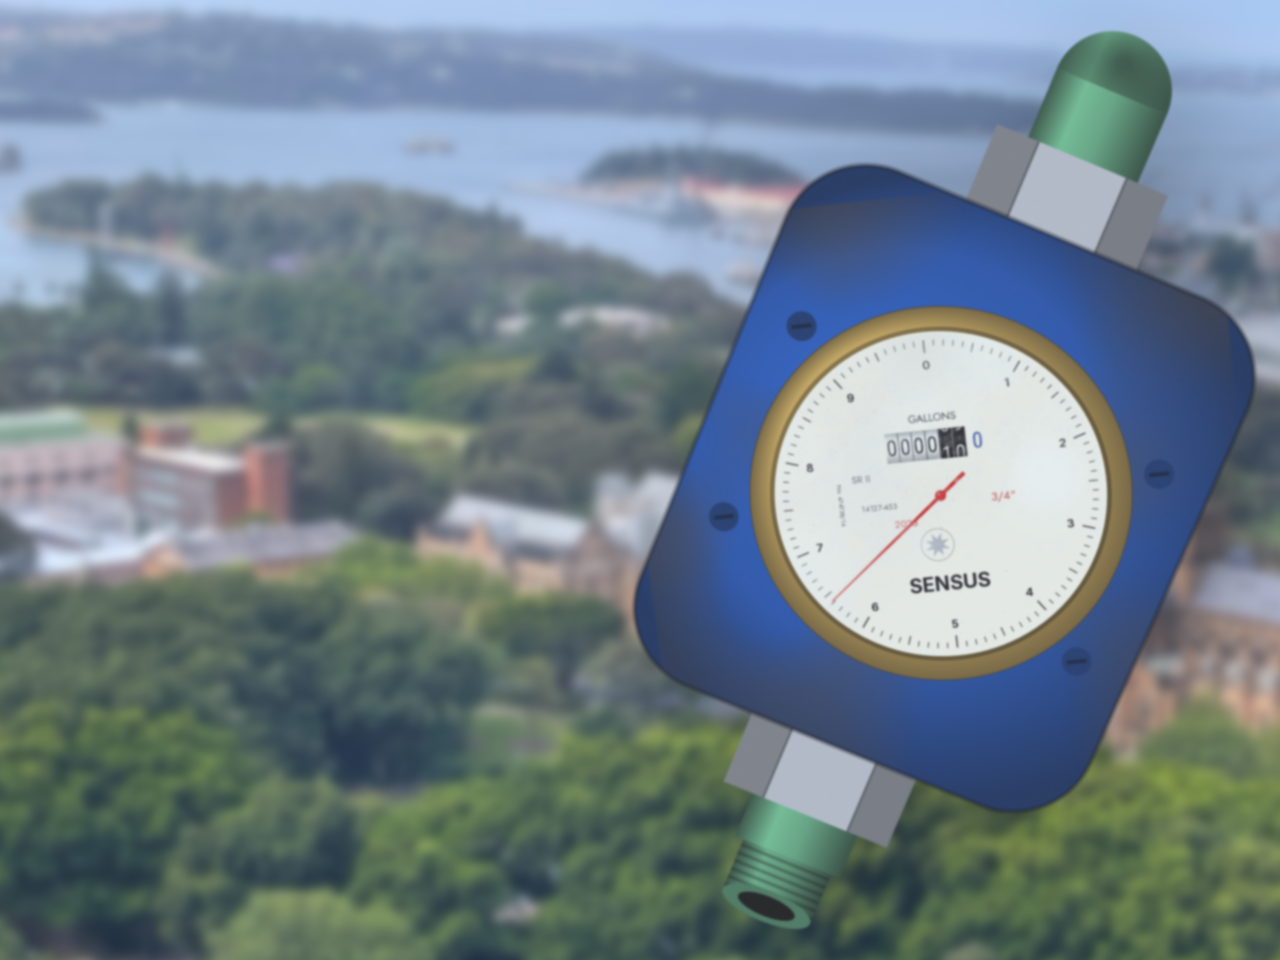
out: 96.4 gal
